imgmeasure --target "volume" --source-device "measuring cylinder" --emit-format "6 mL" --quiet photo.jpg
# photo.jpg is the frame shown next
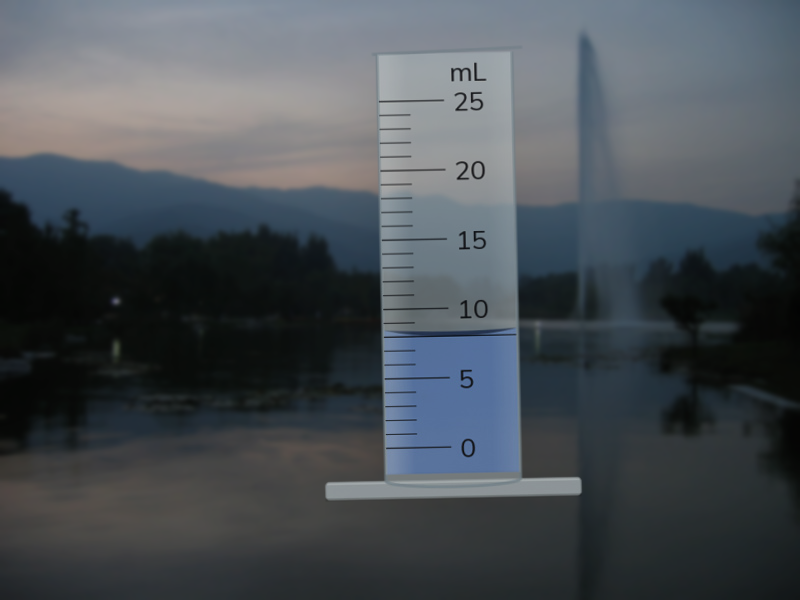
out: 8 mL
